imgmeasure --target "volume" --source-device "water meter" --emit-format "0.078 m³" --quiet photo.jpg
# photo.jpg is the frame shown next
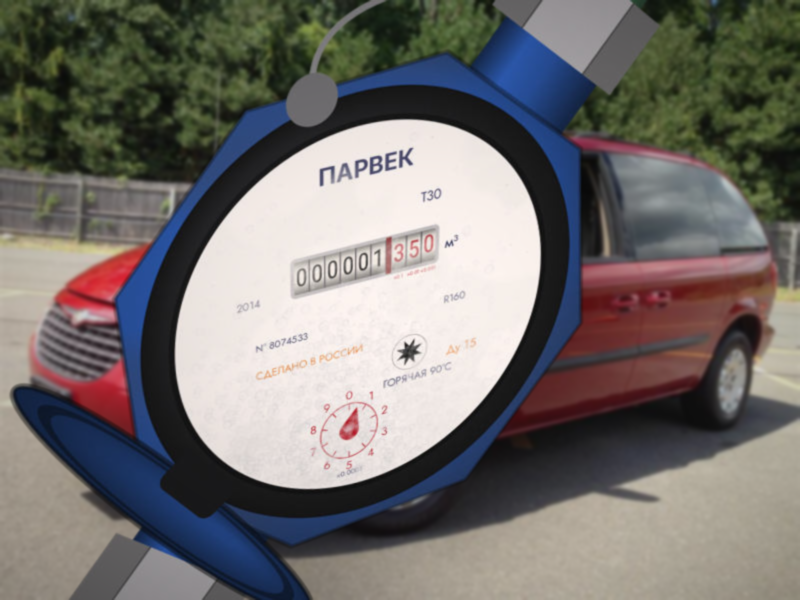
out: 1.3500 m³
